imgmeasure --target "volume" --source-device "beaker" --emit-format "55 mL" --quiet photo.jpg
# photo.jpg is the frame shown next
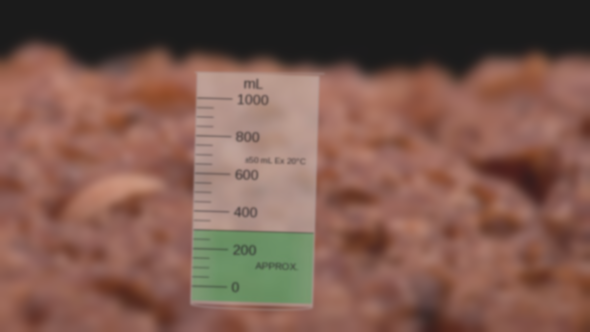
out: 300 mL
